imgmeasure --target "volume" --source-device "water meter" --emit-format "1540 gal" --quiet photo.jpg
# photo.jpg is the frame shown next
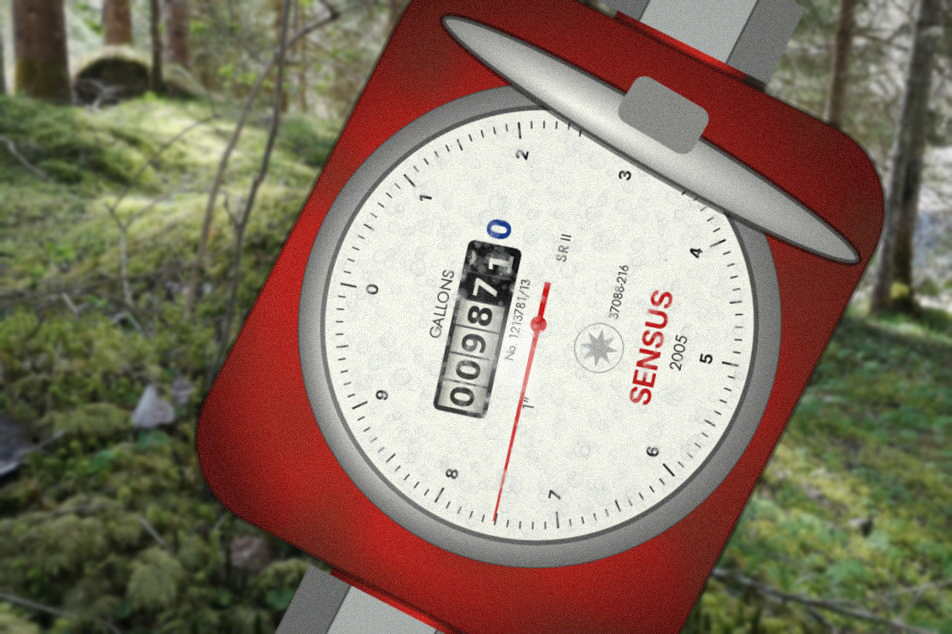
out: 98707.5 gal
